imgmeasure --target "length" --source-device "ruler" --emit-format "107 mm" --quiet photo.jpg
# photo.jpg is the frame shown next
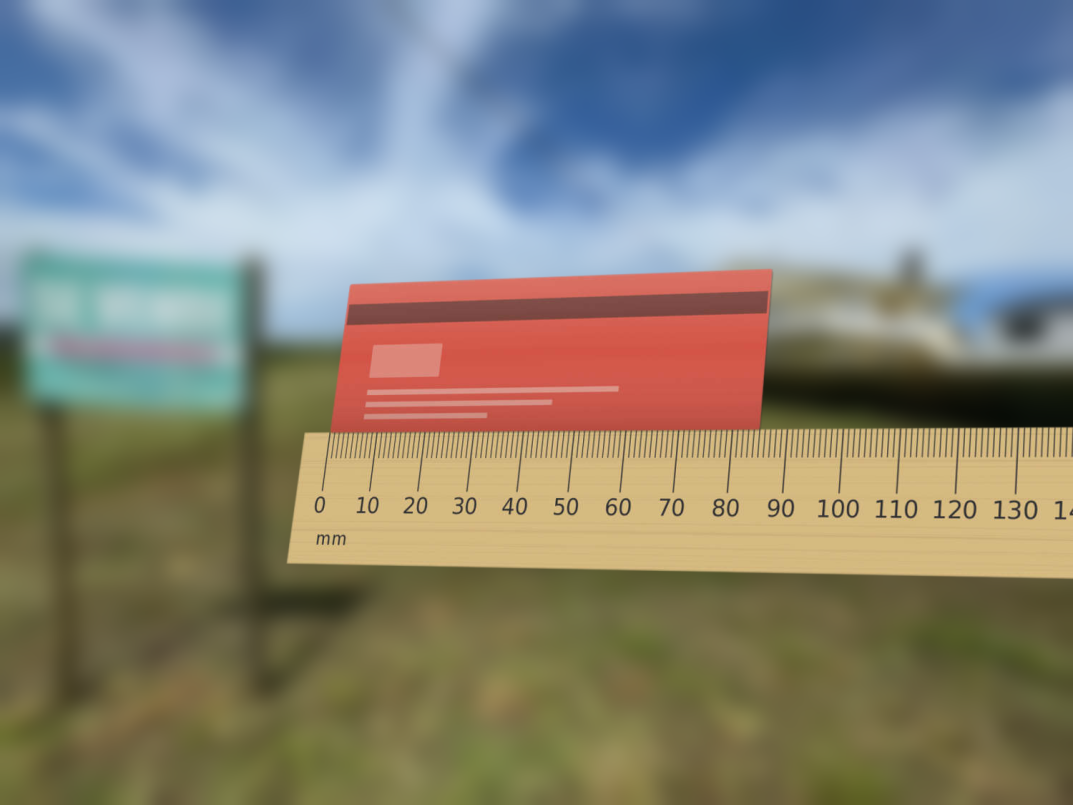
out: 85 mm
